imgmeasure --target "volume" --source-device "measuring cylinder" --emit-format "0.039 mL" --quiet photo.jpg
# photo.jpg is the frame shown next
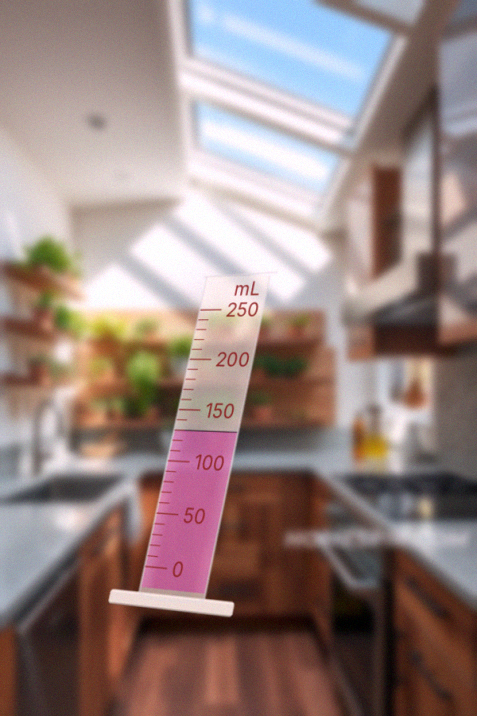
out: 130 mL
